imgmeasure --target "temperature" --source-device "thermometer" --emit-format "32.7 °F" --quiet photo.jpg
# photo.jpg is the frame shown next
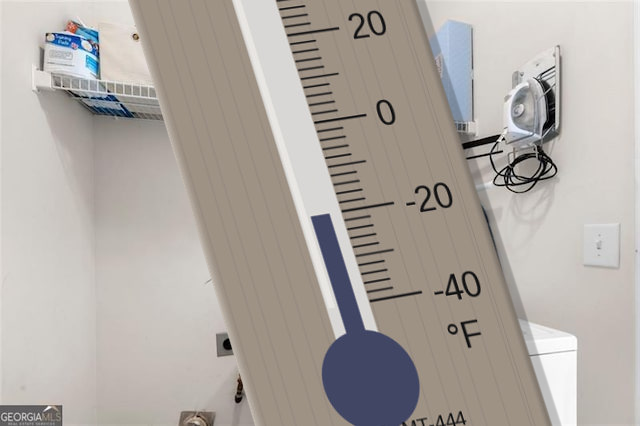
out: -20 °F
